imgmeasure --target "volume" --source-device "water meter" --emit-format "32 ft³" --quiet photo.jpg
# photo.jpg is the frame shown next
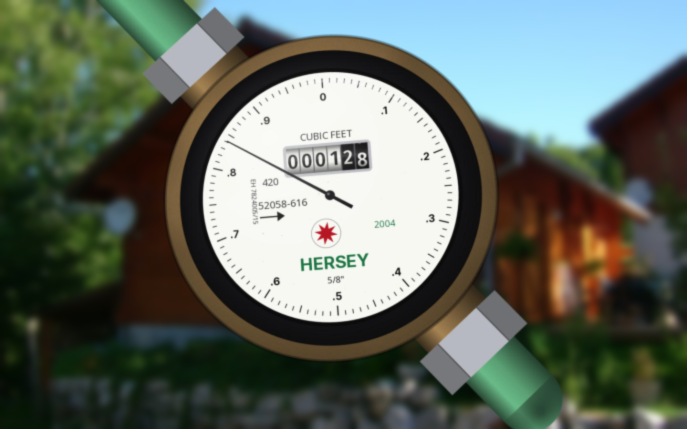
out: 127.84 ft³
